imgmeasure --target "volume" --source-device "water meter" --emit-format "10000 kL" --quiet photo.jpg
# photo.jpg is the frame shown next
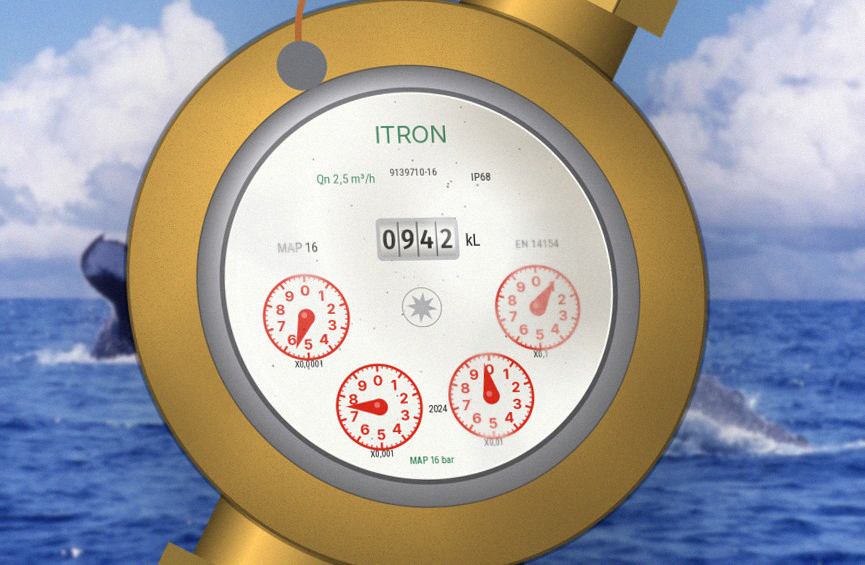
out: 942.0975 kL
